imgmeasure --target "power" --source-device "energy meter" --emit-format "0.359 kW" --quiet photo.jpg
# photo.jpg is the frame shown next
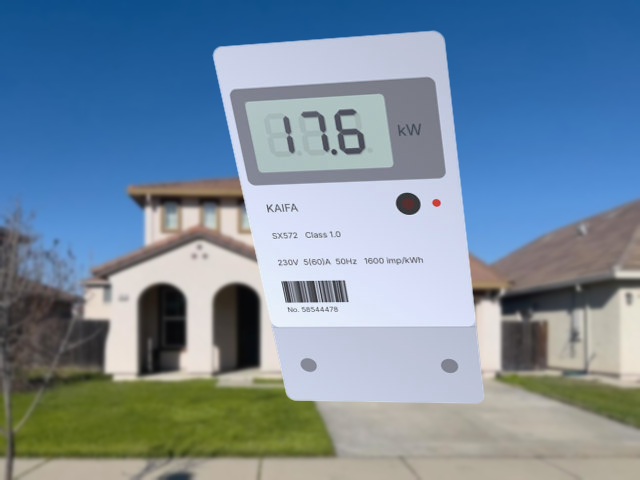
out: 17.6 kW
